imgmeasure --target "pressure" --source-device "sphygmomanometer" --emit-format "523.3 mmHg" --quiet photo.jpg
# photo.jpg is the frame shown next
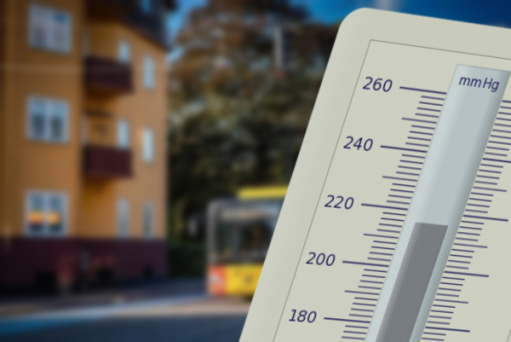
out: 216 mmHg
